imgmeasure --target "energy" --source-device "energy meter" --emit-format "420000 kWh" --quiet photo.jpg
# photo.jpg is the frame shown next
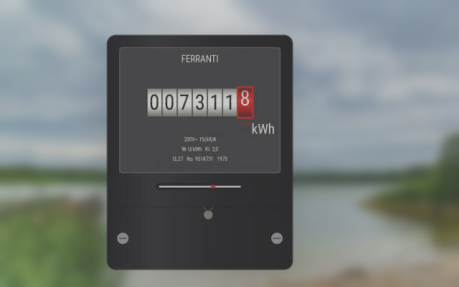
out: 7311.8 kWh
